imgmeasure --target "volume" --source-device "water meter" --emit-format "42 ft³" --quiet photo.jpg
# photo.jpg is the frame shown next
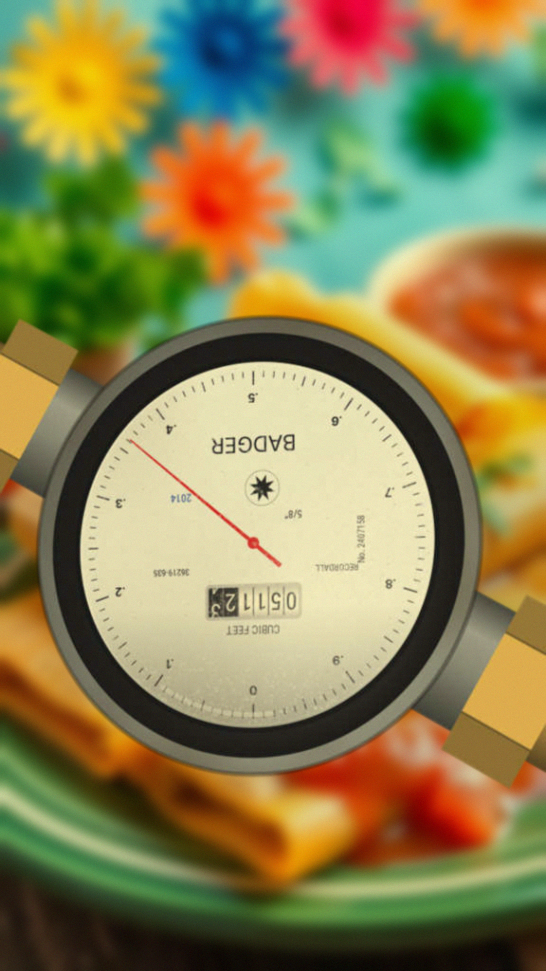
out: 51123.36 ft³
